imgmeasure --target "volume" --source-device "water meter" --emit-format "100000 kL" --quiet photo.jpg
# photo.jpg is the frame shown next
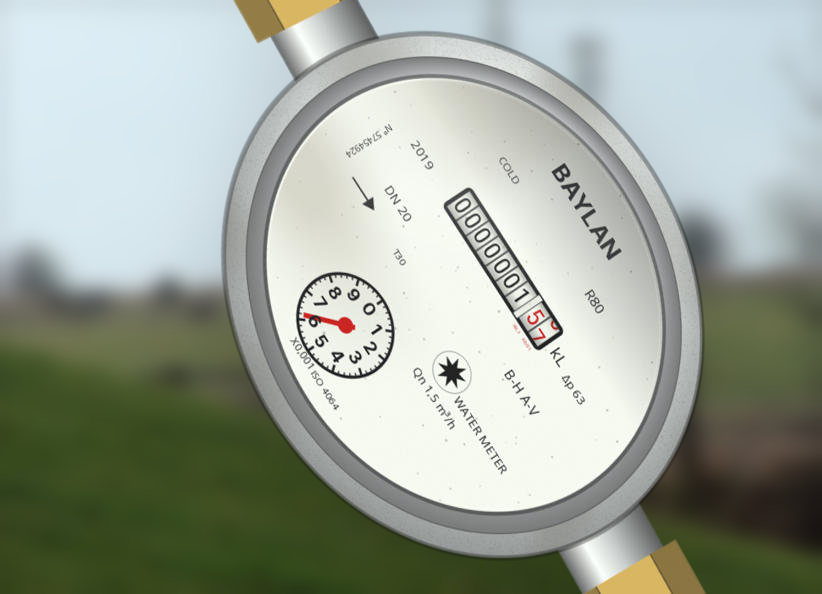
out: 1.566 kL
